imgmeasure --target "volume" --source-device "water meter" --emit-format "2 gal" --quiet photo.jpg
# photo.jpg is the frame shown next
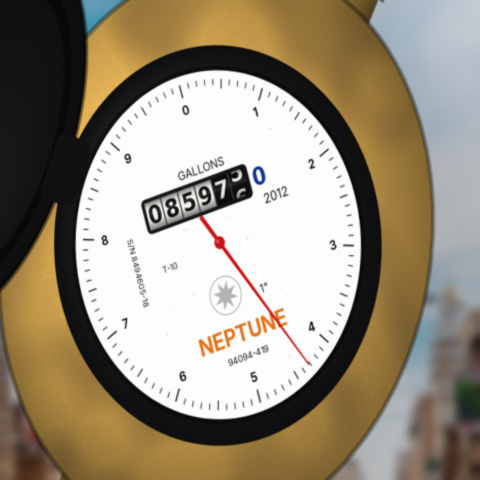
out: 859754.3 gal
